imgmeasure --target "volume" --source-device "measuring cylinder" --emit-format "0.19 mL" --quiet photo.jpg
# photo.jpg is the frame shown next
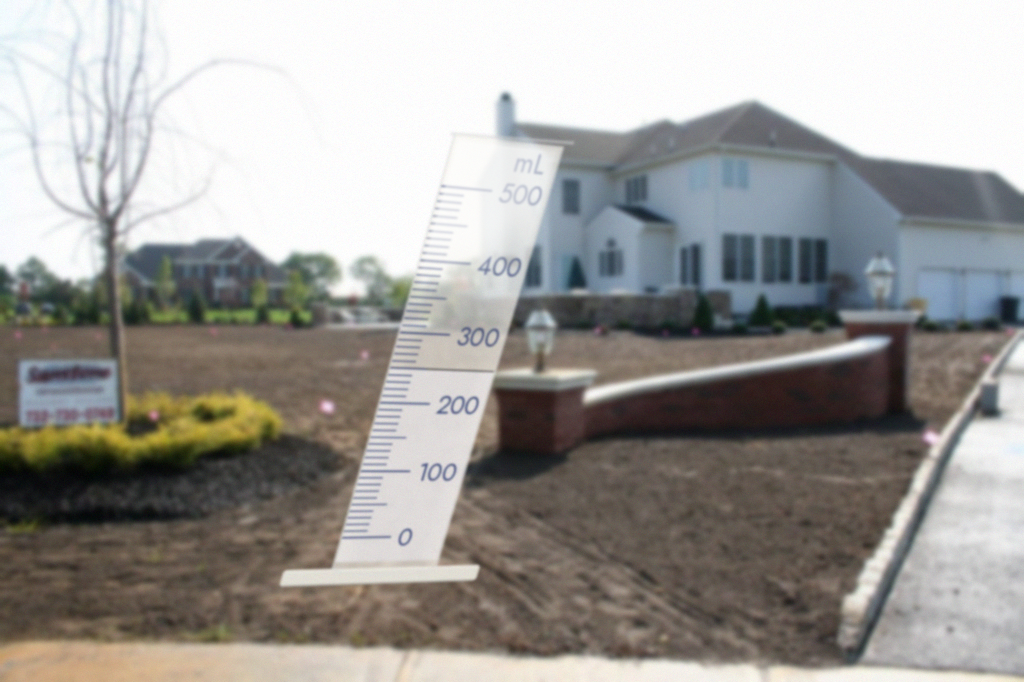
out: 250 mL
